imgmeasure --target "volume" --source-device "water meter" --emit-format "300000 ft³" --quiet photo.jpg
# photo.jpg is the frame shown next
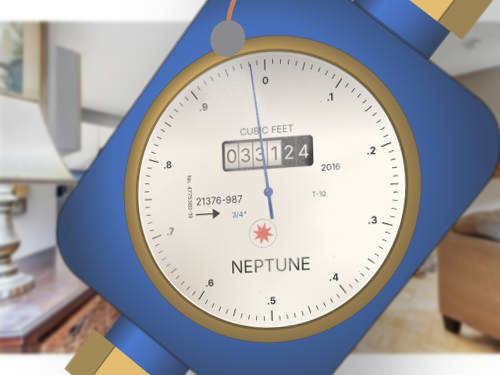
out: 33123.98 ft³
